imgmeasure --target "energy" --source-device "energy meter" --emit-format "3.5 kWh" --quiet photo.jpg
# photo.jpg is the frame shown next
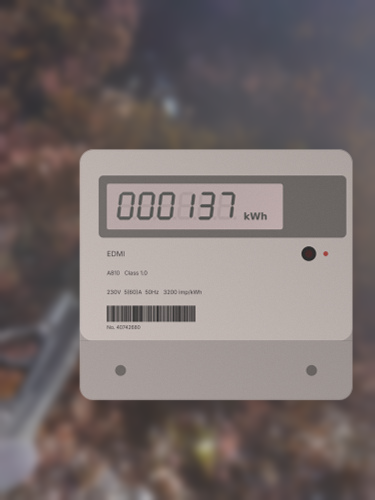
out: 137 kWh
